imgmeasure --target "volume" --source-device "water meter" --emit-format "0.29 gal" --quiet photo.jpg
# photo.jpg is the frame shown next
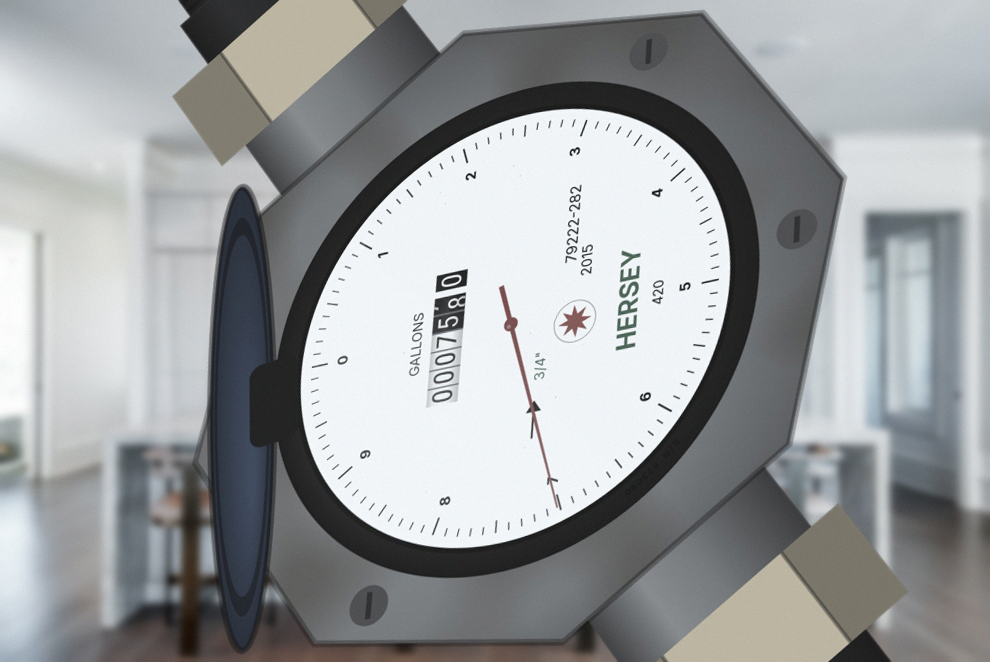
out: 7577.0 gal
